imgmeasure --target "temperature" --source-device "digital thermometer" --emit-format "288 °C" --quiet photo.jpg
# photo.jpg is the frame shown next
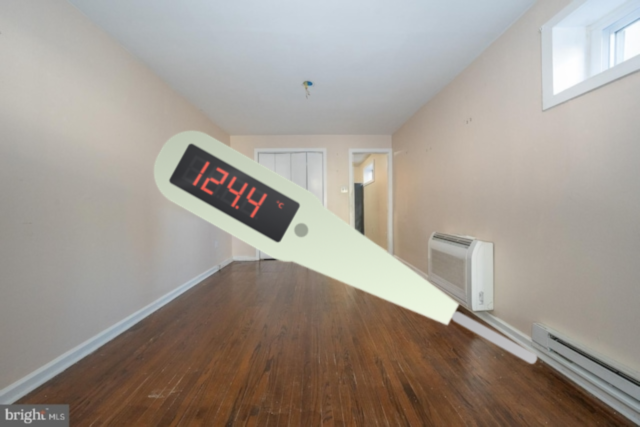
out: 124.4 °C
